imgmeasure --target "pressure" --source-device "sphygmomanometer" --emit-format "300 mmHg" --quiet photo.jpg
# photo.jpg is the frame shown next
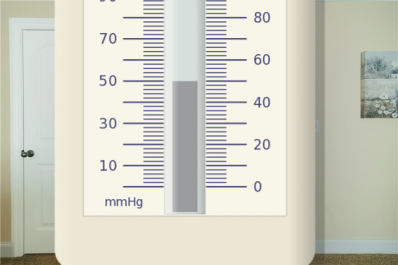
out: 50 mmHg
